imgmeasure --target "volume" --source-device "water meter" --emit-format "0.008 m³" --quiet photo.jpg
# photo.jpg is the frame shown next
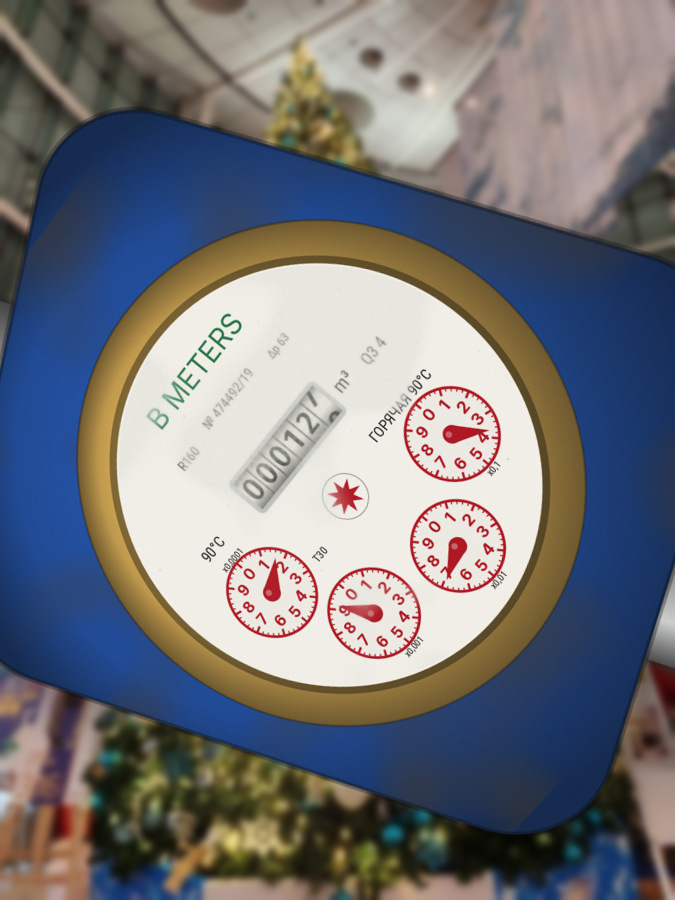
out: 127.3691 m³
